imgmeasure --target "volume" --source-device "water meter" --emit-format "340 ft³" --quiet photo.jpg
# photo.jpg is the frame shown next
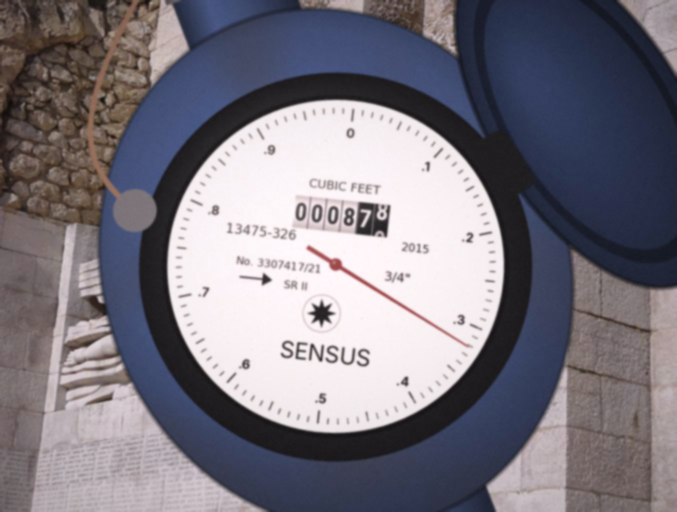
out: 878.32 ft³
